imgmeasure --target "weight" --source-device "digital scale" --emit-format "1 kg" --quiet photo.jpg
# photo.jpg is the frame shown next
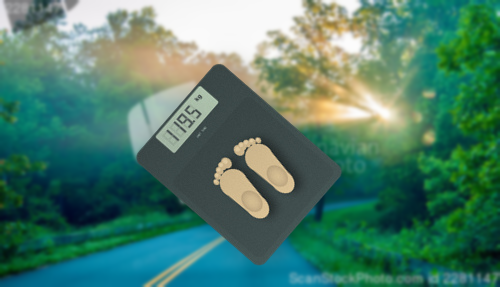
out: 119.5 kg
